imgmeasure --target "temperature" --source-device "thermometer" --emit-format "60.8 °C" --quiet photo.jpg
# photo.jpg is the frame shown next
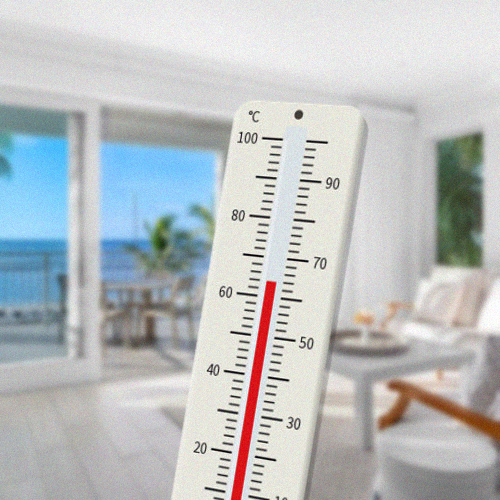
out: 64 °C
